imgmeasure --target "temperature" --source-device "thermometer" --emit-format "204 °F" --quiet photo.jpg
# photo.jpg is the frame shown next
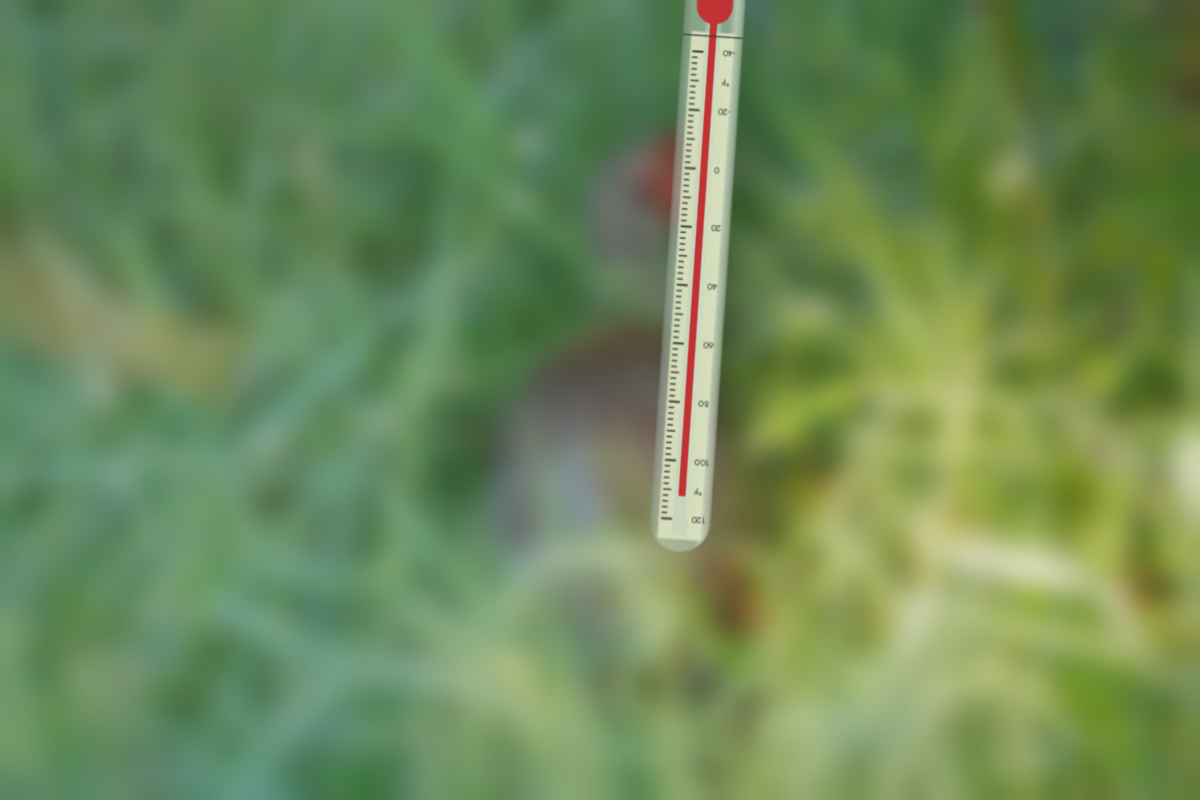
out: 112 °F
